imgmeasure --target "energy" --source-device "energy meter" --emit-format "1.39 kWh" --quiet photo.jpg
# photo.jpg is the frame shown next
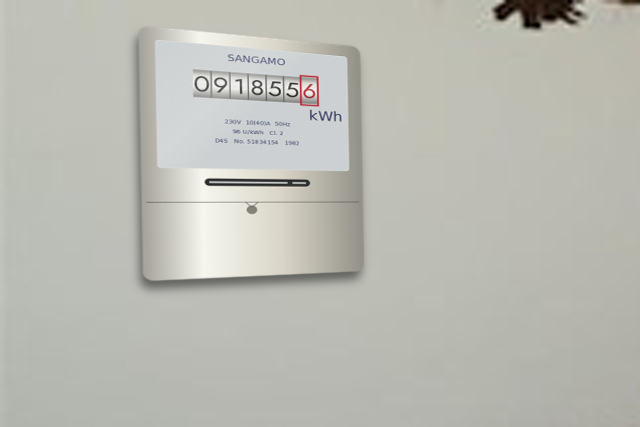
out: 91855.6 kWh
